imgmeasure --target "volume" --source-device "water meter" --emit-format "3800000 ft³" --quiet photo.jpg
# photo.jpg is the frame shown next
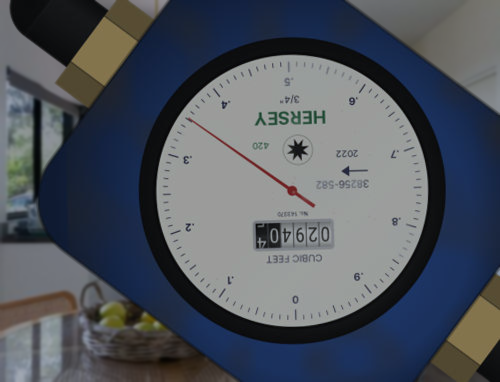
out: 29404.35 ft³
